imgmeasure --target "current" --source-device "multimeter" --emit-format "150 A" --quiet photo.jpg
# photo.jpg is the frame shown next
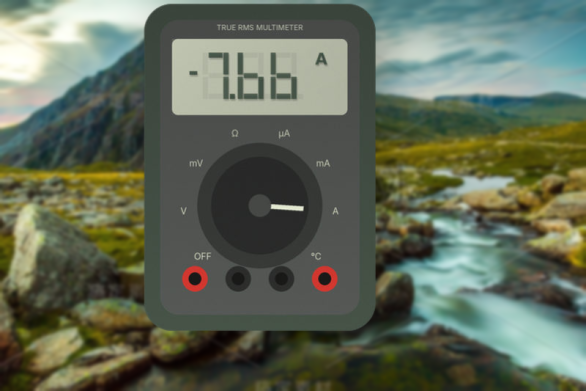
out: -7.66 A
